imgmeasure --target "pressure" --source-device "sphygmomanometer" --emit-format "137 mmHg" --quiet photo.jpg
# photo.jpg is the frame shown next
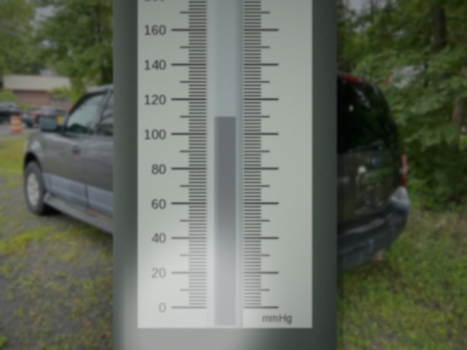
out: 110 mmHg
